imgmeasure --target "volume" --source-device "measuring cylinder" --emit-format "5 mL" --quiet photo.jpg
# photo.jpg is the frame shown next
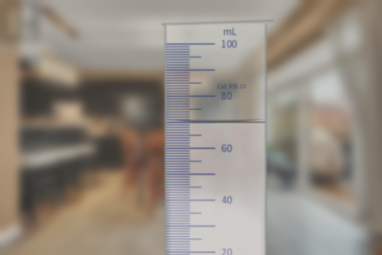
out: 70 mL
